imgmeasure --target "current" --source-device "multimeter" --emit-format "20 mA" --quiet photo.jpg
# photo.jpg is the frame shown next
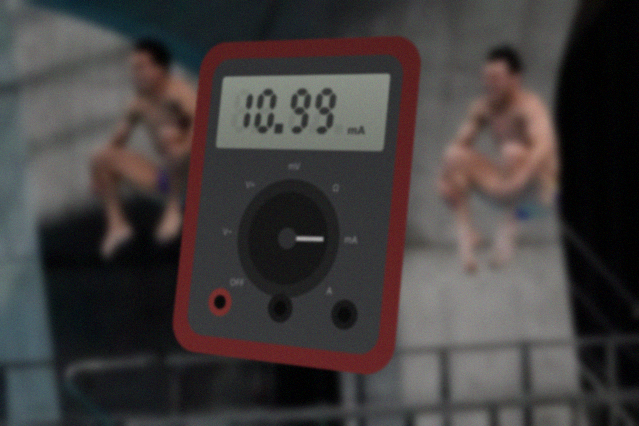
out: 10.99 mA
